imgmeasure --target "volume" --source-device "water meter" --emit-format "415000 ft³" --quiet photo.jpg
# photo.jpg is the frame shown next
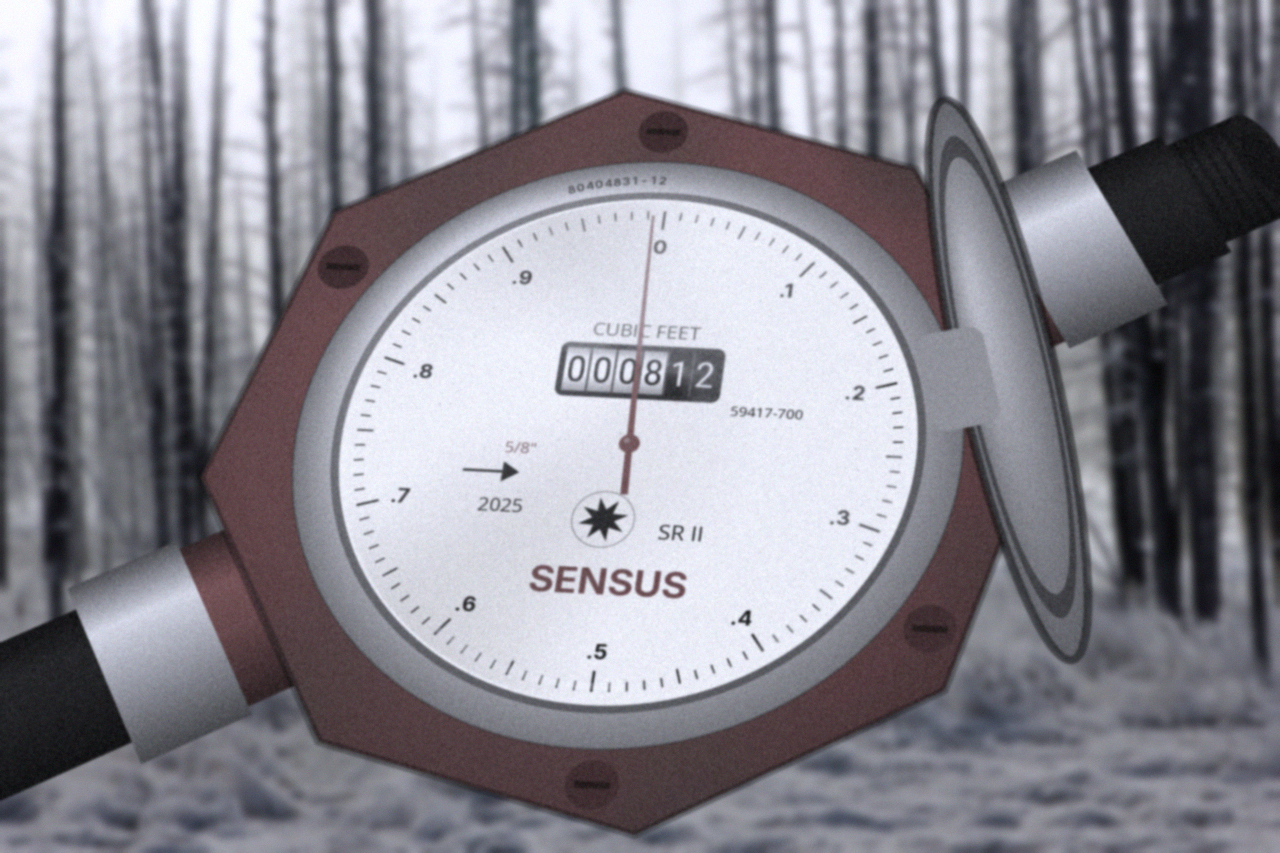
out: 811.99 ft³
